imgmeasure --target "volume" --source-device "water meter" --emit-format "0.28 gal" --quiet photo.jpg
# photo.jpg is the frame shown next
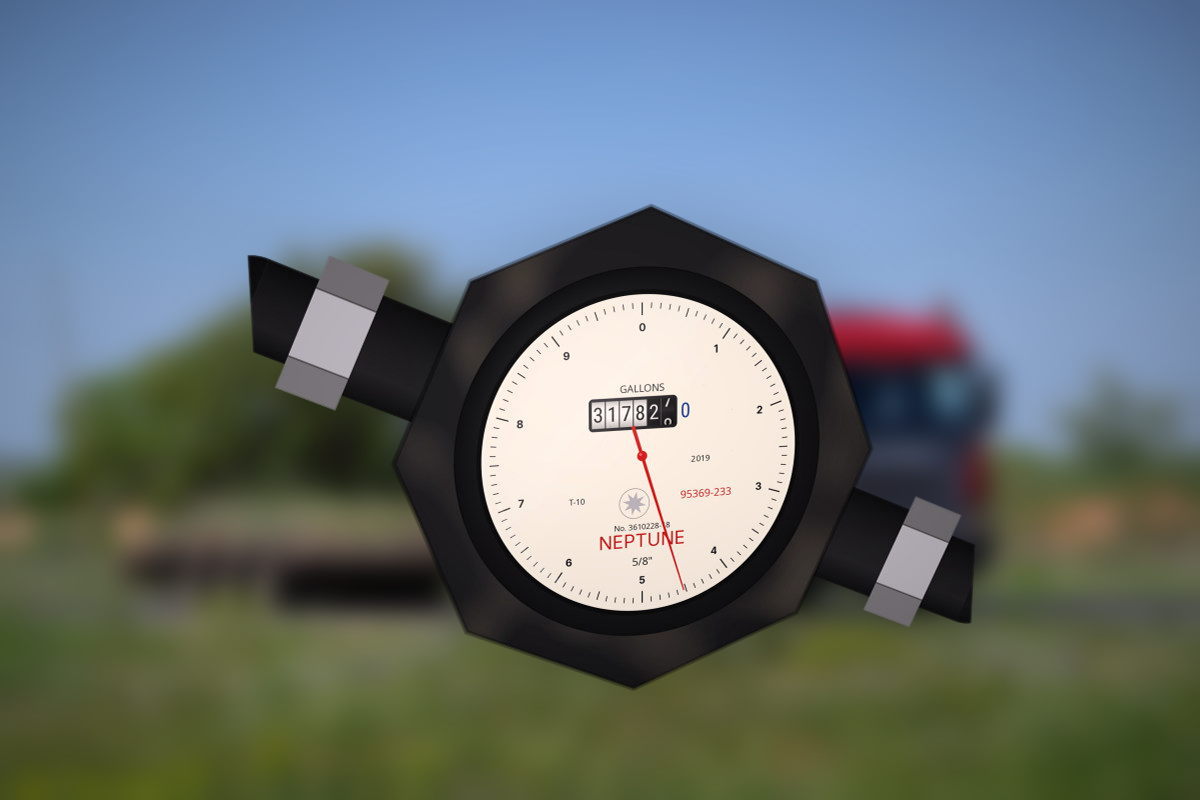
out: 3178274.5 gal
